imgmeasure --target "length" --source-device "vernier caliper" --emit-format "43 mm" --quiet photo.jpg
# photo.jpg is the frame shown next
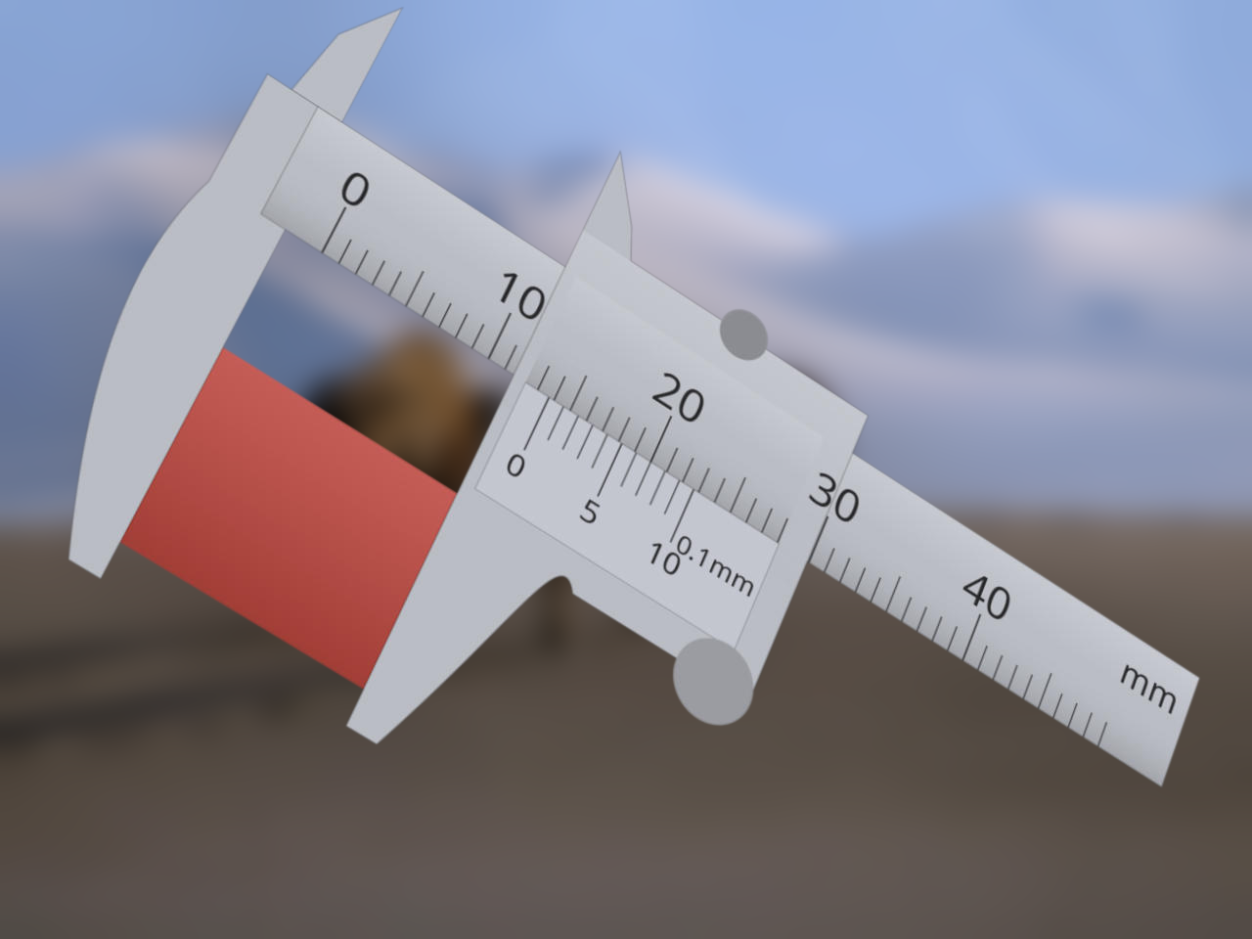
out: 13.7 mm
